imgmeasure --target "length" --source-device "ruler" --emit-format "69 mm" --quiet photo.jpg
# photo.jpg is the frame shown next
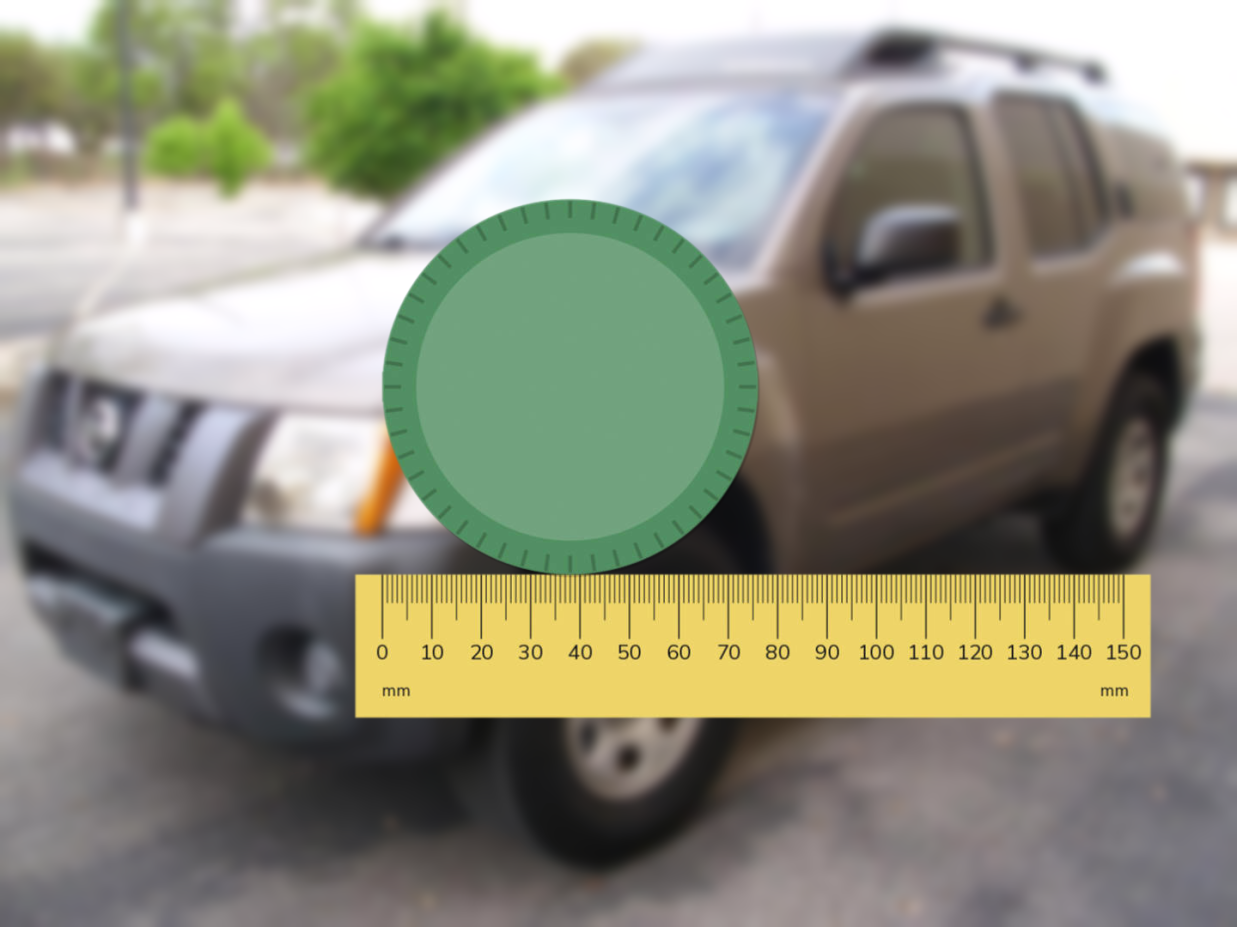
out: 76 mm
